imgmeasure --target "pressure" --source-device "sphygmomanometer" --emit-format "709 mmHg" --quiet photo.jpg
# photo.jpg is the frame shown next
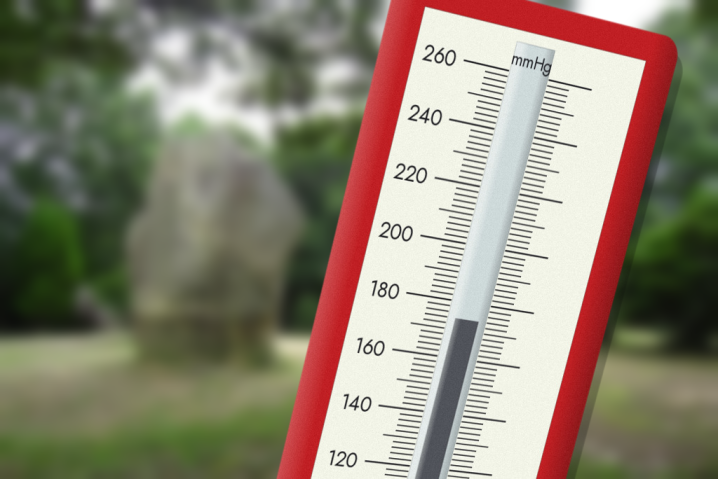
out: 174 mmHg
